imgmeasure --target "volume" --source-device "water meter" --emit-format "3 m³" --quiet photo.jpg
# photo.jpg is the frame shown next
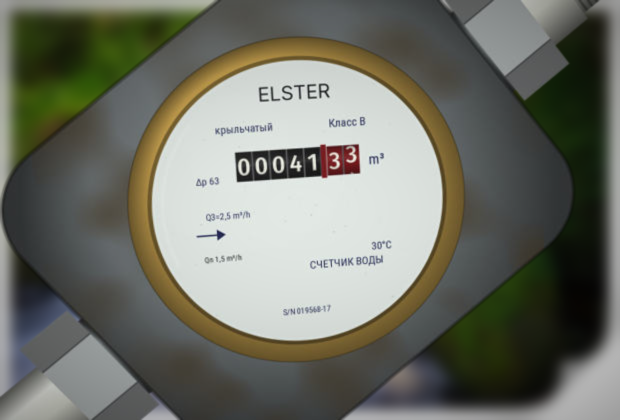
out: 41.33 m³
